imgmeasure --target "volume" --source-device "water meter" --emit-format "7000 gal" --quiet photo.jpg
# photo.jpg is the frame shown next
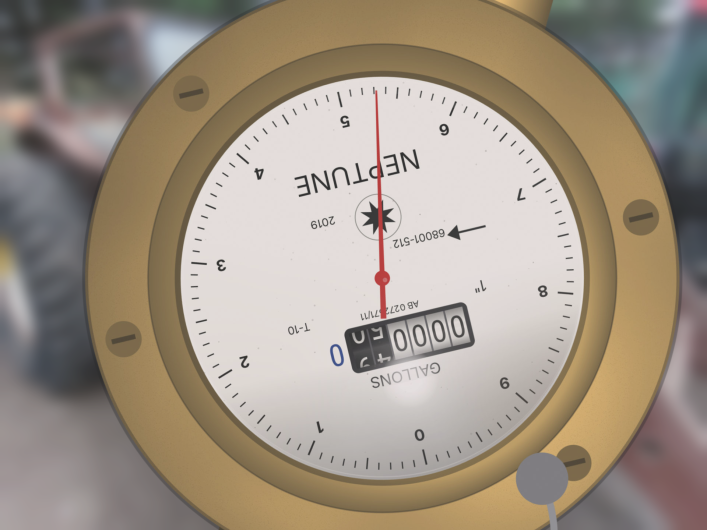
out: 495.3 gal
